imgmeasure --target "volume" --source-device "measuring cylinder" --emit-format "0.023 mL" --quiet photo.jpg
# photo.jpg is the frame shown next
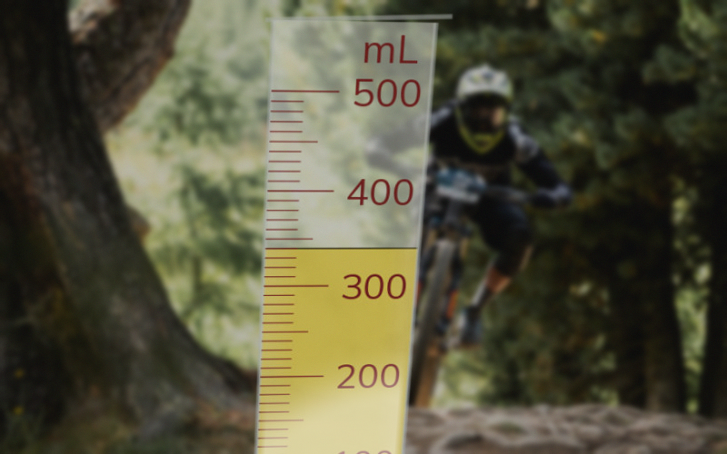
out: 340 mL
